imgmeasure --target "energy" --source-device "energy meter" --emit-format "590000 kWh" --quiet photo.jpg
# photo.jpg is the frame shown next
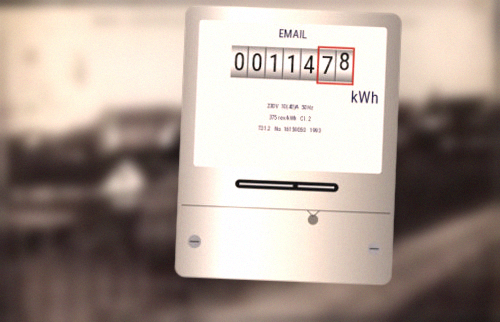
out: 114.78 kWh
